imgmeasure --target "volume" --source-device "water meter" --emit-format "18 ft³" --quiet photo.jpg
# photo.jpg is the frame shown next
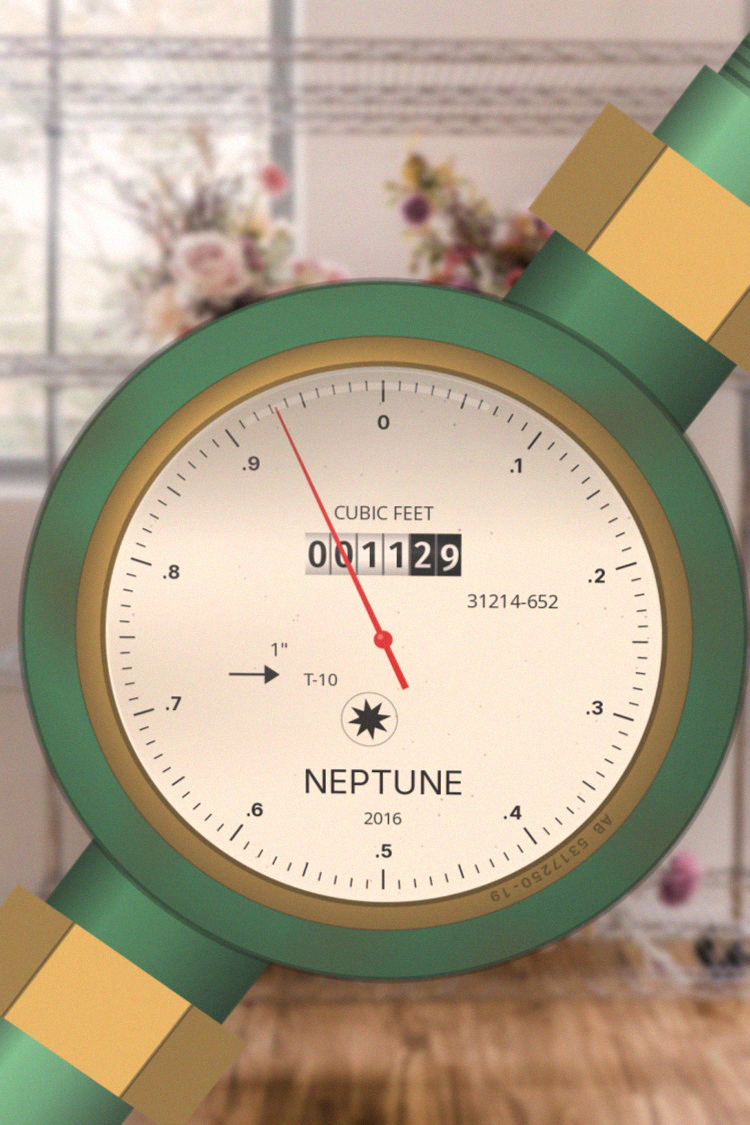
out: 1128.93 ft³
